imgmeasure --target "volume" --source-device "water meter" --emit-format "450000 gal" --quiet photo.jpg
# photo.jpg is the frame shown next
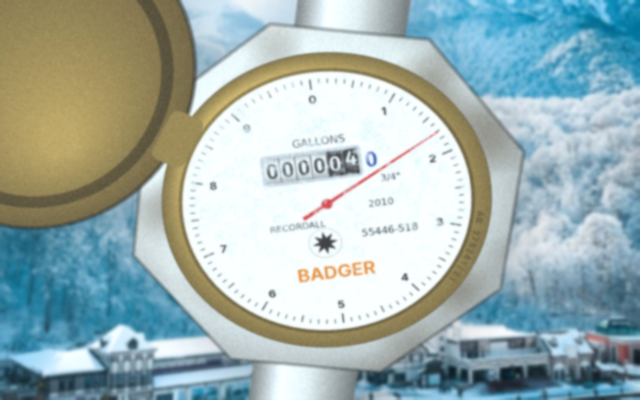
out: 41.7 gal
